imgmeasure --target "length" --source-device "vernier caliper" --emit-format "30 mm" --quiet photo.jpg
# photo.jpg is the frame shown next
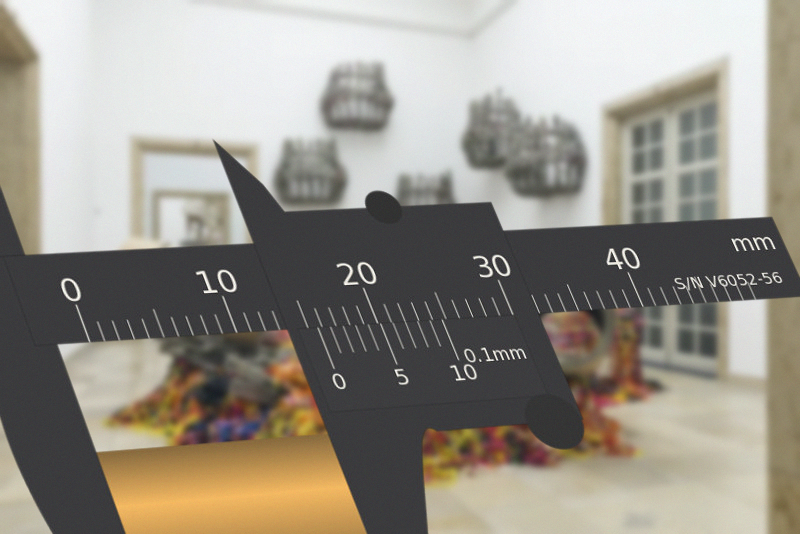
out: 15.7 mm
